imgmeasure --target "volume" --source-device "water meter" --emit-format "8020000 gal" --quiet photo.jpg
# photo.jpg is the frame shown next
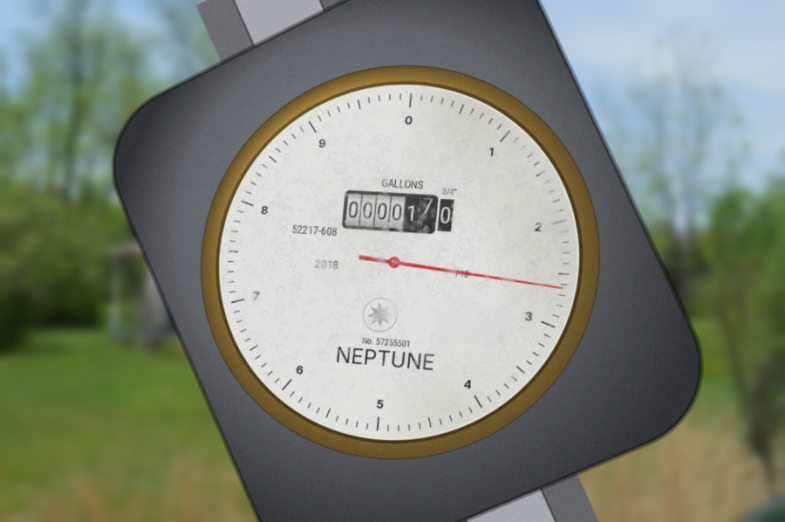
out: 172.6 gal
